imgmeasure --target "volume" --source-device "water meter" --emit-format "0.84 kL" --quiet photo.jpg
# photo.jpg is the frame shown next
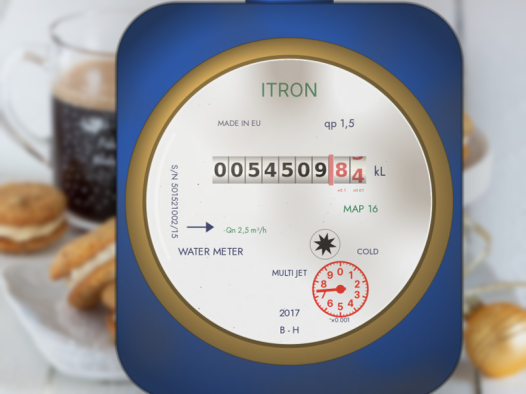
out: 54509.837 kL
